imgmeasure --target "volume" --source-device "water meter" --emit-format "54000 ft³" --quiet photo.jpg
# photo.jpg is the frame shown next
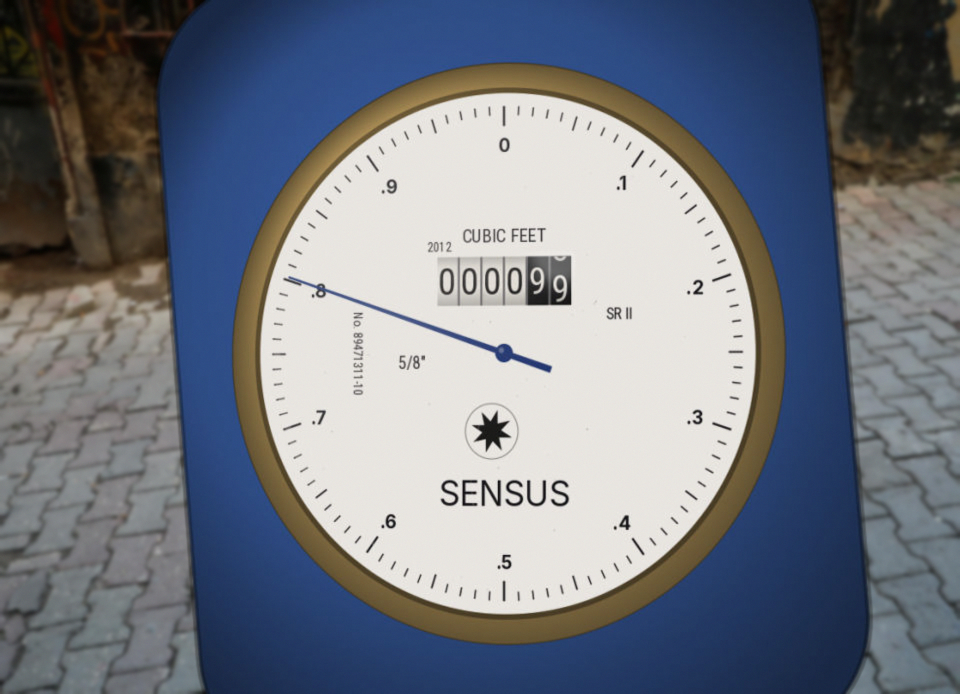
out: 98.80 ft³
